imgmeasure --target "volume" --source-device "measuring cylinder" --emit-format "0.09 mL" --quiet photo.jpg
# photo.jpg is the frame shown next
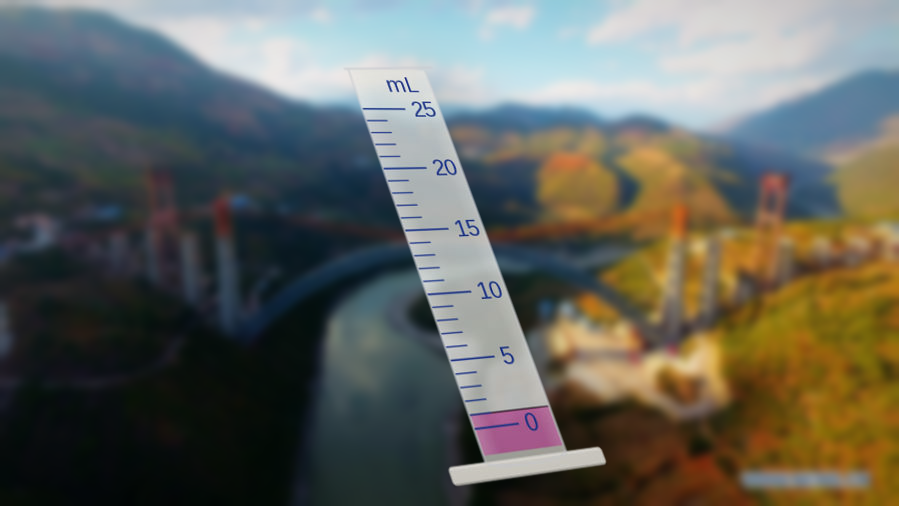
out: 1 mL
